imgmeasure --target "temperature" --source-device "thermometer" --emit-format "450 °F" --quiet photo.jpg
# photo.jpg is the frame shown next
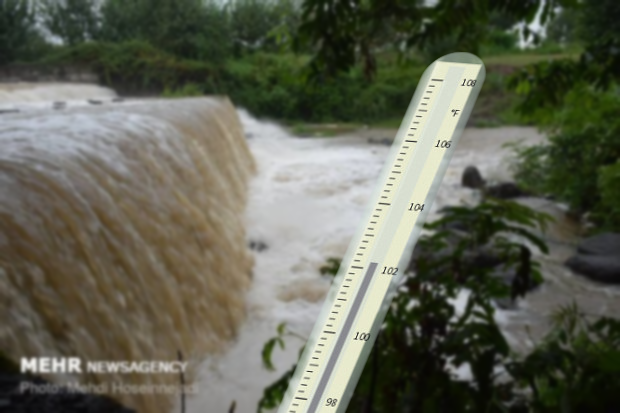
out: 102.2 °F
